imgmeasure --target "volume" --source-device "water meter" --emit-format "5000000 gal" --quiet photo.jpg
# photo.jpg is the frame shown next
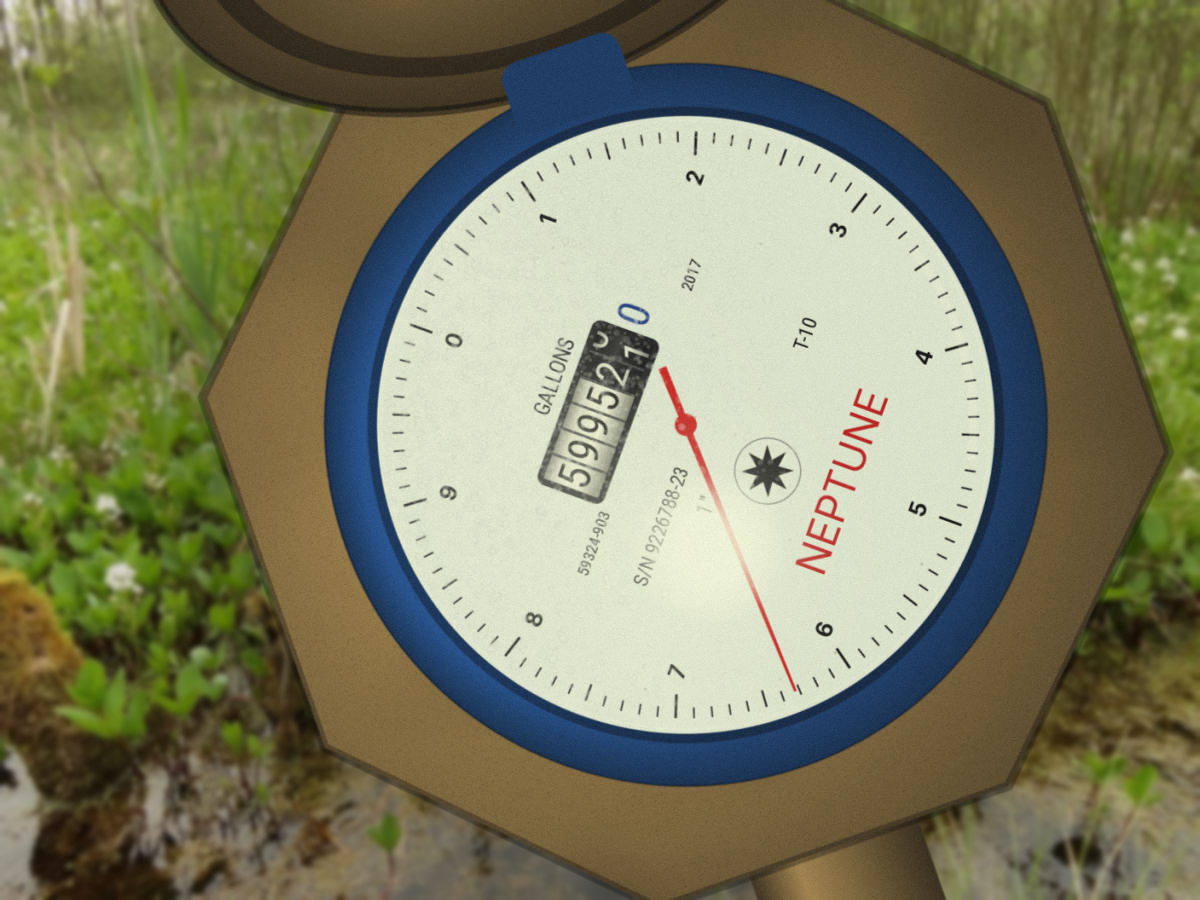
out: 5995206.3 gal
